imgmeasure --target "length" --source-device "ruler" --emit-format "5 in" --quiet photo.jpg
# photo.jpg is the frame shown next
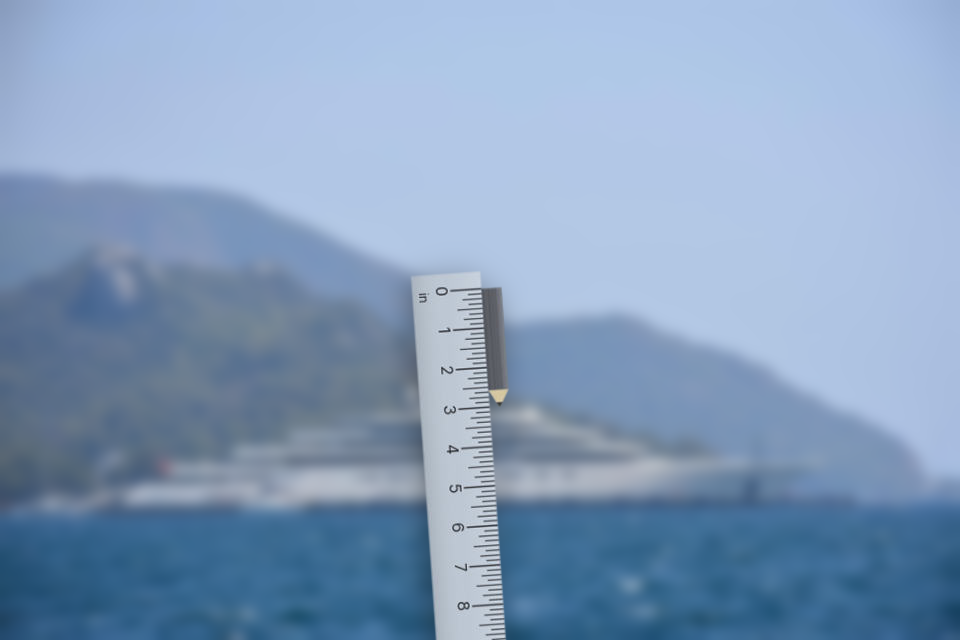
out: 3 in
